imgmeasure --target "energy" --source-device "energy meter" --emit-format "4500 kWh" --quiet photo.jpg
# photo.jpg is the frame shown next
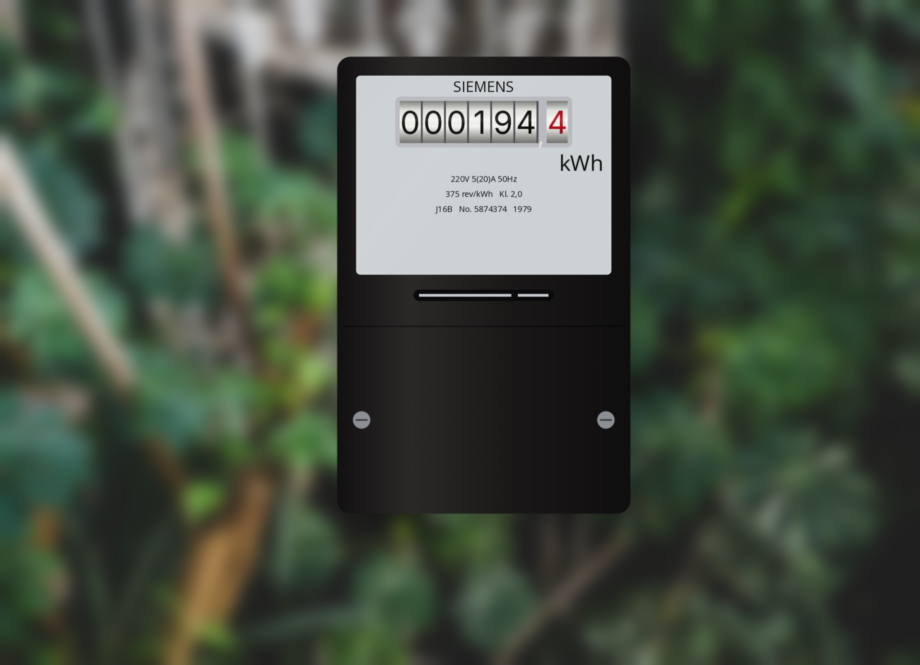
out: 194.4 kWh
